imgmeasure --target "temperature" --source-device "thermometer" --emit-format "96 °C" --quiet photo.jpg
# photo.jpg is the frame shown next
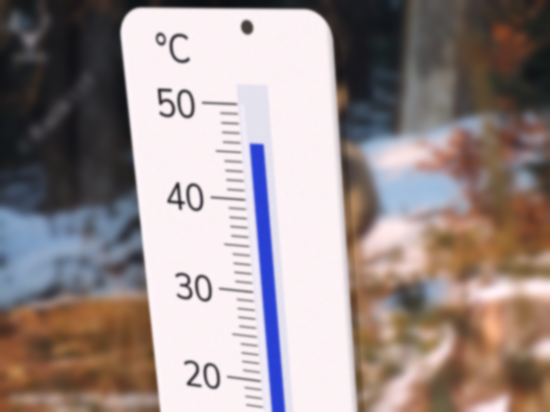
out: 46 °C
